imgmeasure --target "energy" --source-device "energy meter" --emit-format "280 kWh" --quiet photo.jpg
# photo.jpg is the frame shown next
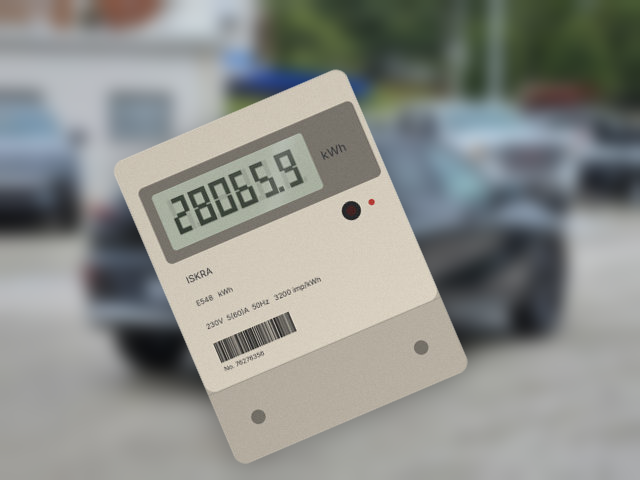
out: 28065.9 kWh
